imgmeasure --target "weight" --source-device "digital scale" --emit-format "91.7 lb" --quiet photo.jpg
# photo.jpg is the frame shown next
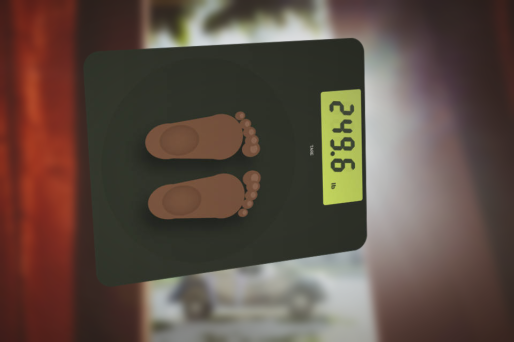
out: 249.6 lb
